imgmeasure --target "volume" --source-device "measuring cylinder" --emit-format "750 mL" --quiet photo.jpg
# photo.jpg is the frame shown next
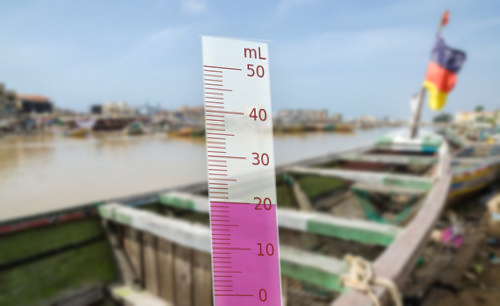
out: 20 mL
